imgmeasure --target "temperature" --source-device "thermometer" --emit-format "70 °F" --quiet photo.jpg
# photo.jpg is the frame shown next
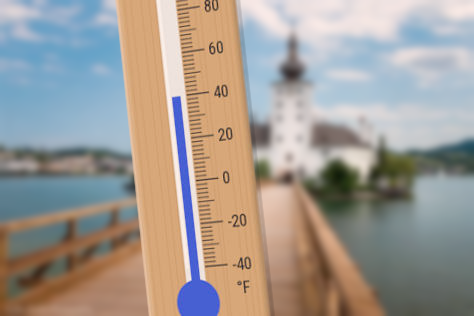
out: 40 °F
